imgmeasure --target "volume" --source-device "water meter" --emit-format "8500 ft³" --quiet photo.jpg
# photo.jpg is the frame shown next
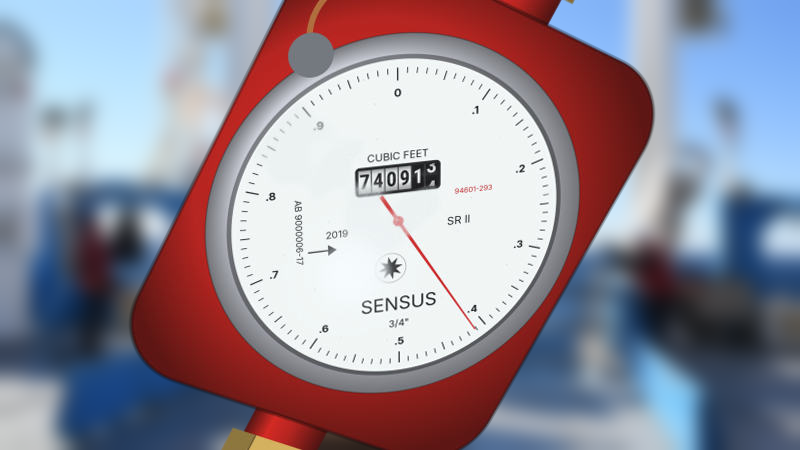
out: 740913.41 ft³
